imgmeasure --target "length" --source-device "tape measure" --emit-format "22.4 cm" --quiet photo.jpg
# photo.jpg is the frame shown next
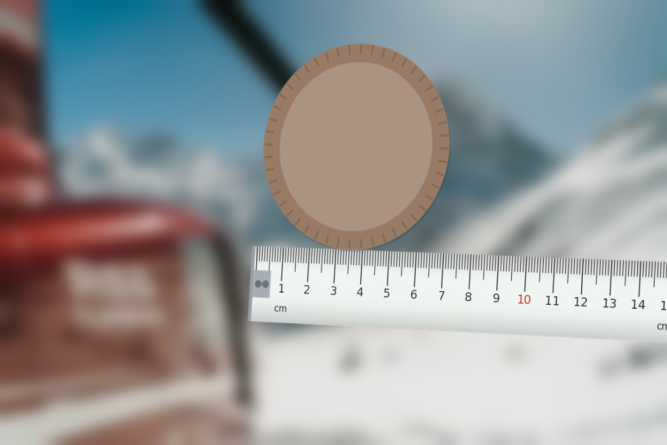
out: 7 cm
